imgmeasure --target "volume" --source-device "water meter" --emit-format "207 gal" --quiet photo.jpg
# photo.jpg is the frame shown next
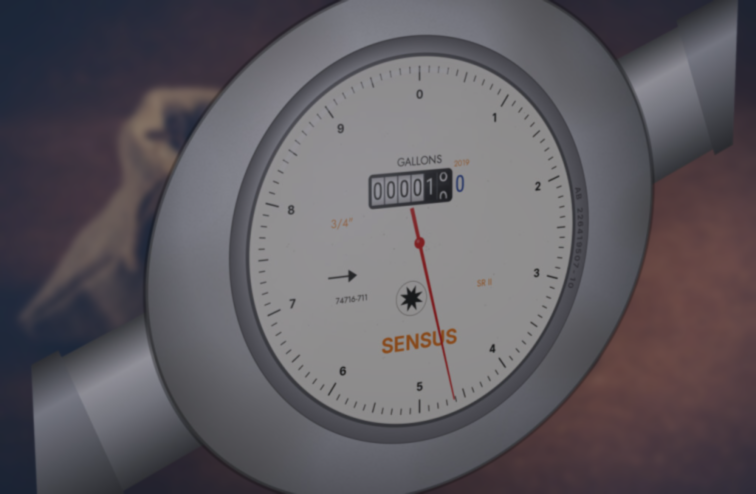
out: 184.6 gal
